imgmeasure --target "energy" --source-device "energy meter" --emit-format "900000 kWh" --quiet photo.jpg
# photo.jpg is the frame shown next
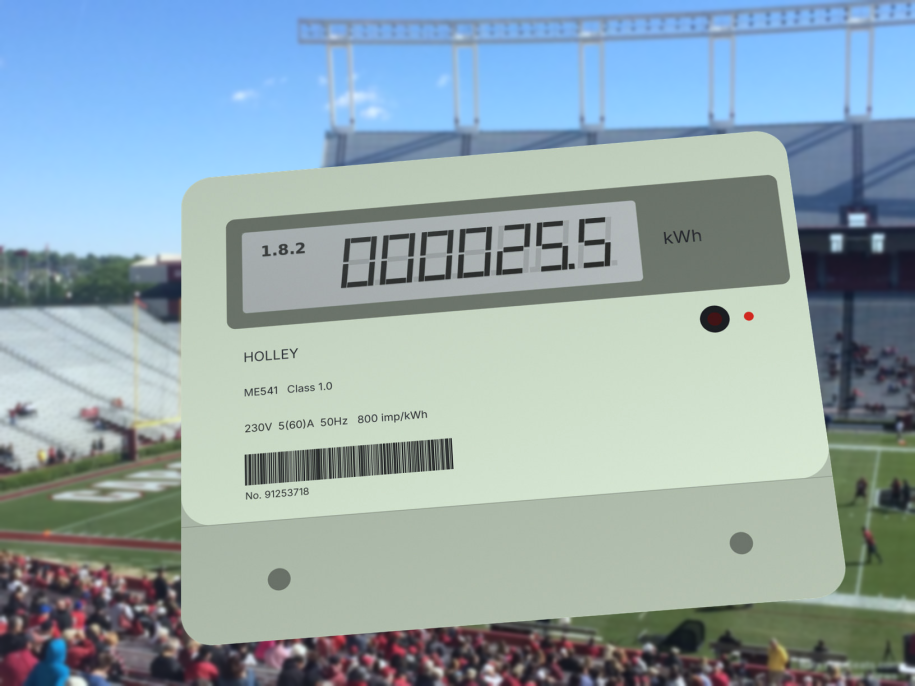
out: 25.5 kWh
